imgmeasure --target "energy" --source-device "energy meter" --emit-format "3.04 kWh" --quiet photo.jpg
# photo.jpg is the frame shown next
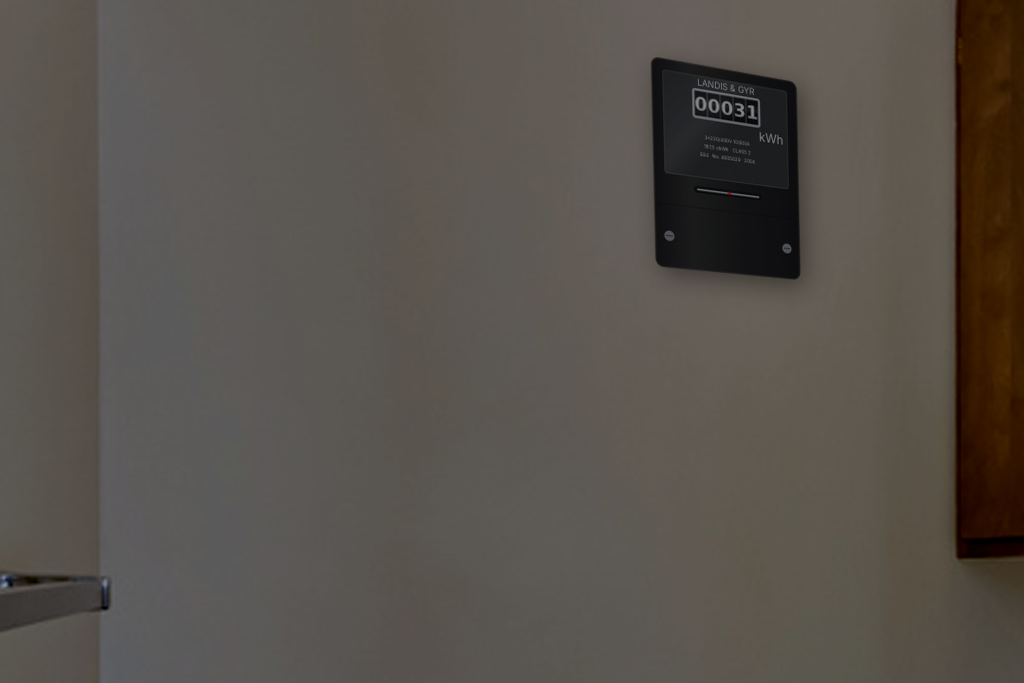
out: 31 kWh
